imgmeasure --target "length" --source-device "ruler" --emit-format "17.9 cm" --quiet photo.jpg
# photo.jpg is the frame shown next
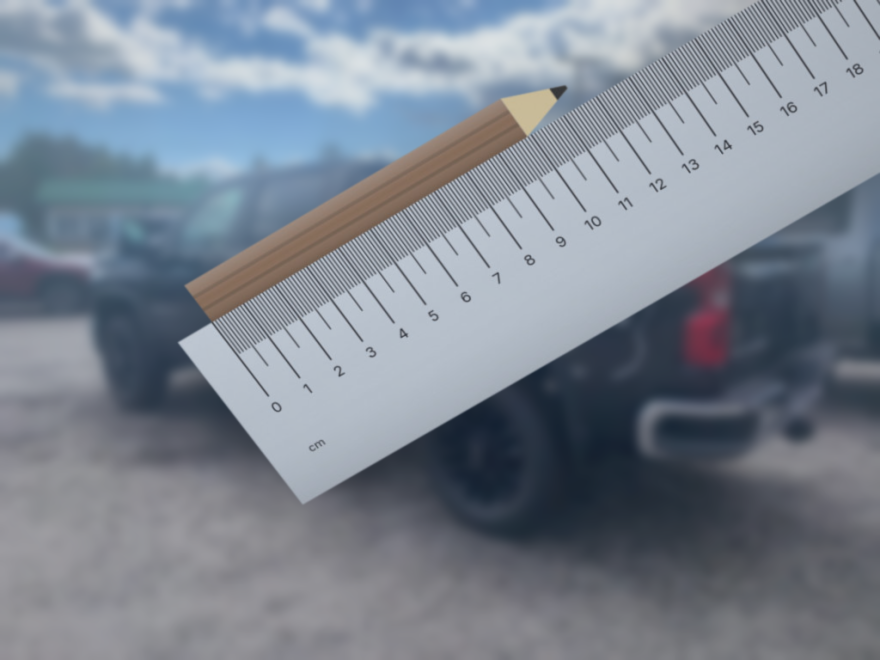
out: 11.5 cm
